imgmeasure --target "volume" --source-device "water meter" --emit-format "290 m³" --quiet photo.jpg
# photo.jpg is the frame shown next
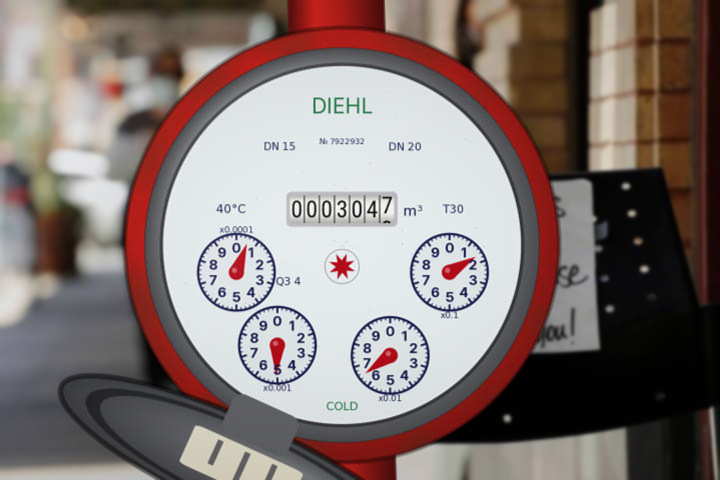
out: 3047.1650 m³
